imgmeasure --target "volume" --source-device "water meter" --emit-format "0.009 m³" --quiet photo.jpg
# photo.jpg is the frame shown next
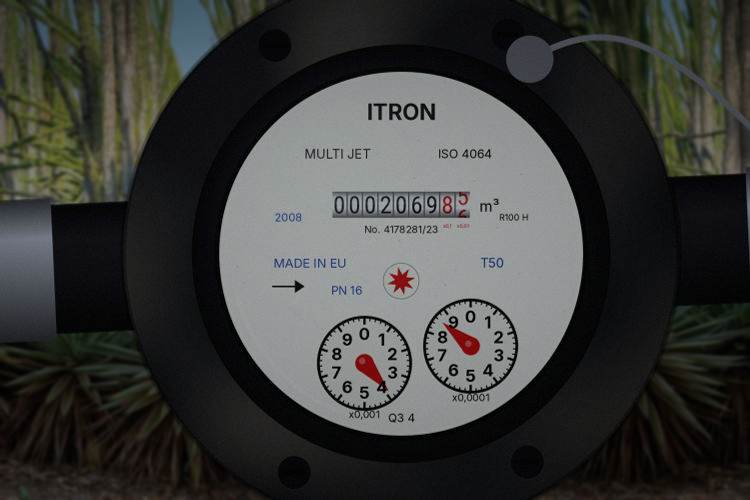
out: 2069.8538 m³
